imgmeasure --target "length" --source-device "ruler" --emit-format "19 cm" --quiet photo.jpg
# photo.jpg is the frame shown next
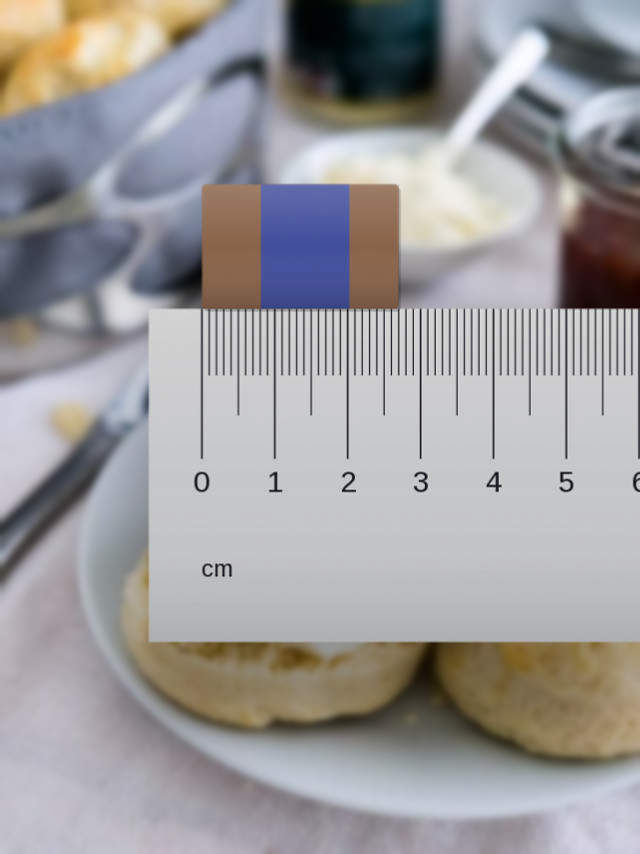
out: 2.7 cm
